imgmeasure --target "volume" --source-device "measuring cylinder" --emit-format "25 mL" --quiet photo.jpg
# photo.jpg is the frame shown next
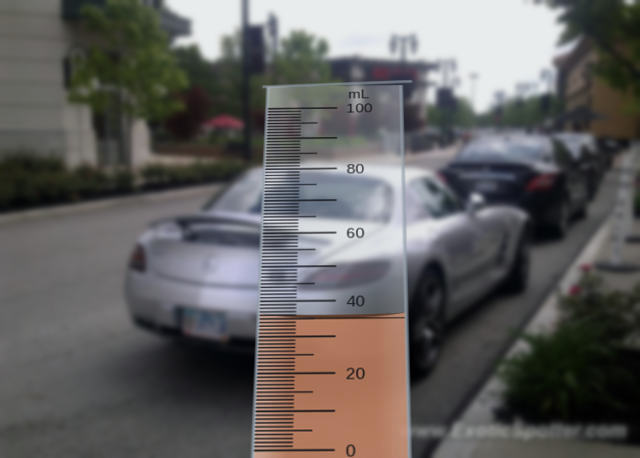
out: 35 mL
